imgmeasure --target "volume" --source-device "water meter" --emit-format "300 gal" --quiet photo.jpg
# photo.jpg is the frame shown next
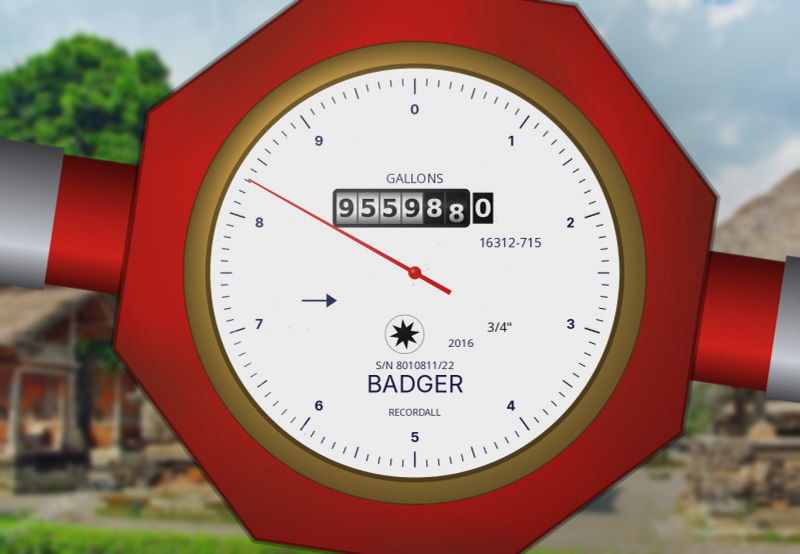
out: 9559878.3 gal
